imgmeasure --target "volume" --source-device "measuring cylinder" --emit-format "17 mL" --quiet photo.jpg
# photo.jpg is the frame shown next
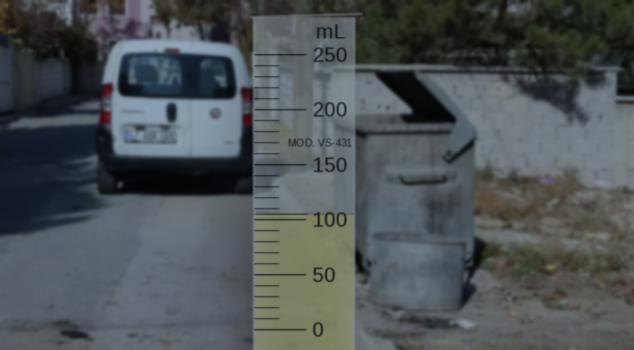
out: 105 mL
